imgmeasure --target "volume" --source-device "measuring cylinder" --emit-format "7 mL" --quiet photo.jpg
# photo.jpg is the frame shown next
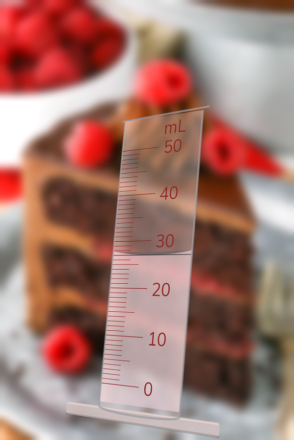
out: 27 mL
